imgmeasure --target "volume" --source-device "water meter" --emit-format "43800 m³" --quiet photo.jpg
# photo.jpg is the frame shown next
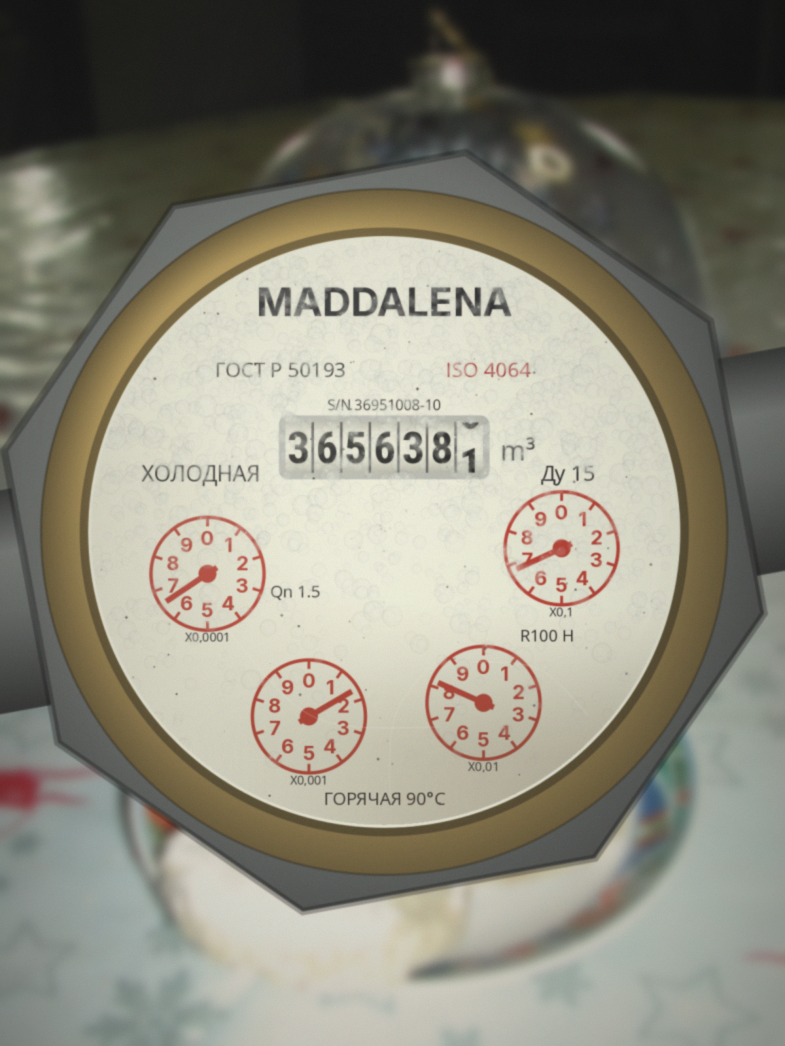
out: 3656380.6816 m³
